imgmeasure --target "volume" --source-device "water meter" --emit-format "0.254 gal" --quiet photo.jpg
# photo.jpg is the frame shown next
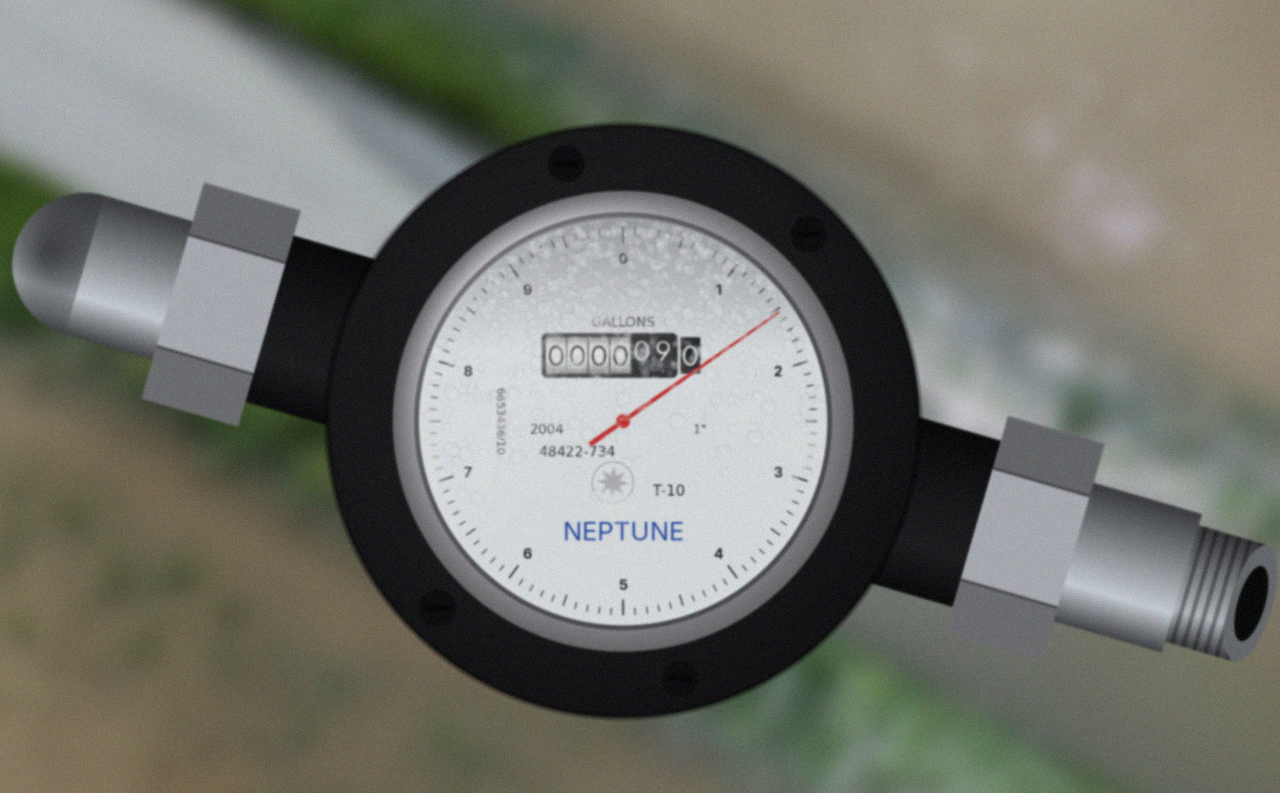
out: 91.5 gal
